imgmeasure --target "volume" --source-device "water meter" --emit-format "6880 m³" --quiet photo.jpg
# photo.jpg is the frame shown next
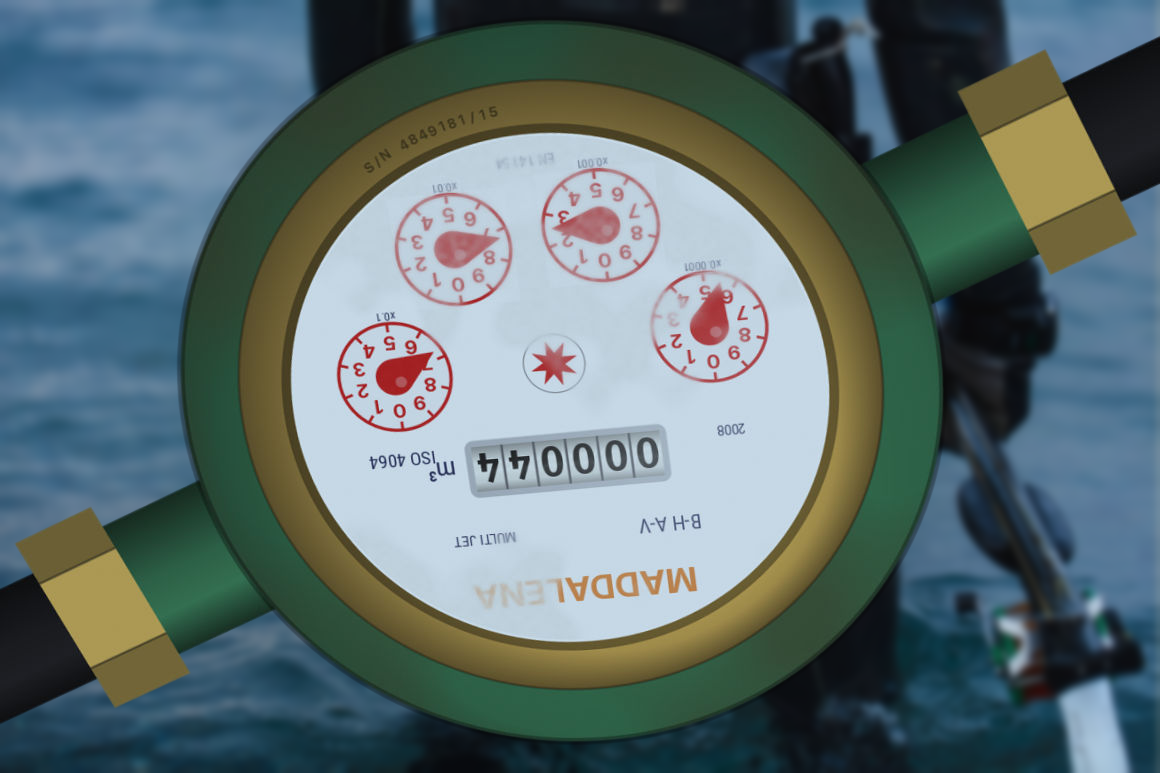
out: 44.6725 m³
